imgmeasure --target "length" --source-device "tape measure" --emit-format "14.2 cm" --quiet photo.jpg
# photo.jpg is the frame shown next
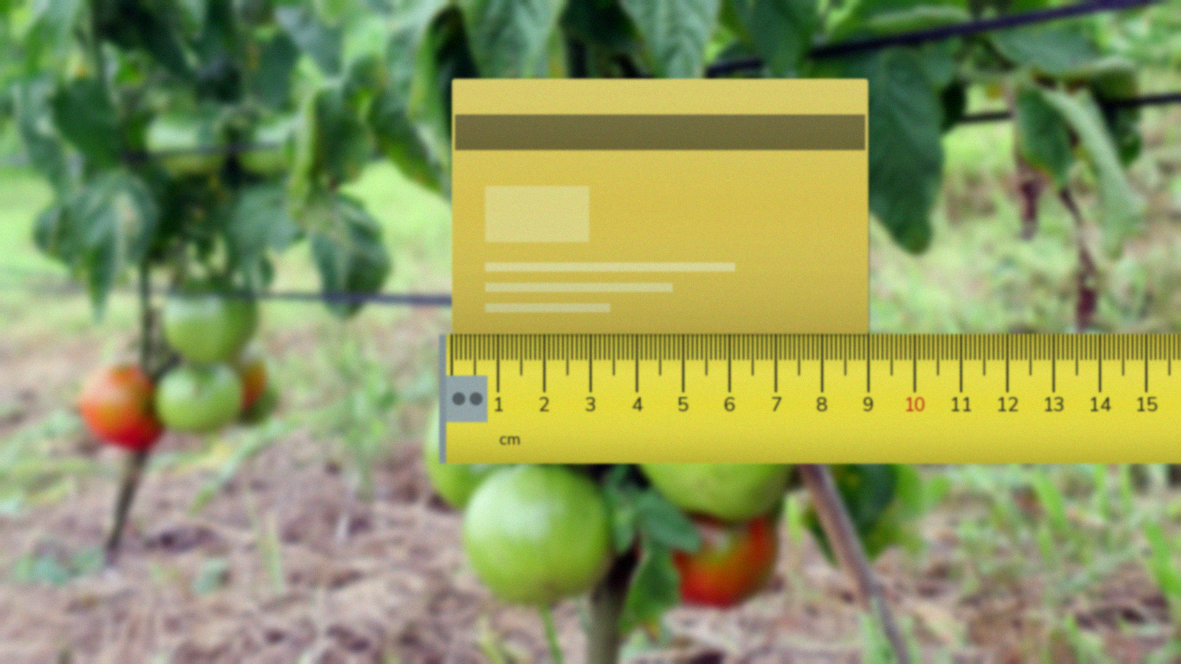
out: 9 cm
